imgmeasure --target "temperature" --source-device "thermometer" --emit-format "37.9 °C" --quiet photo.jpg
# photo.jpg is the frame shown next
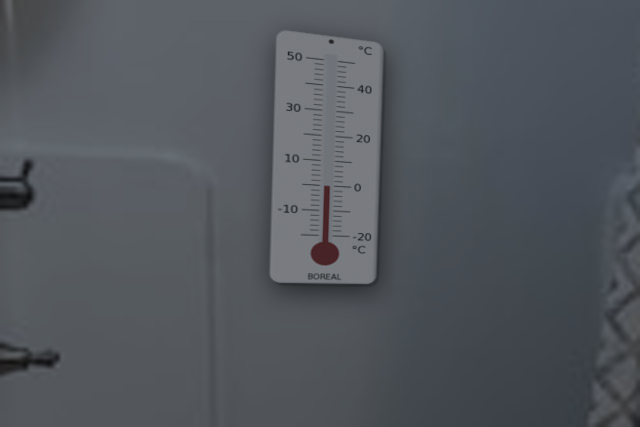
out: 0 °C
